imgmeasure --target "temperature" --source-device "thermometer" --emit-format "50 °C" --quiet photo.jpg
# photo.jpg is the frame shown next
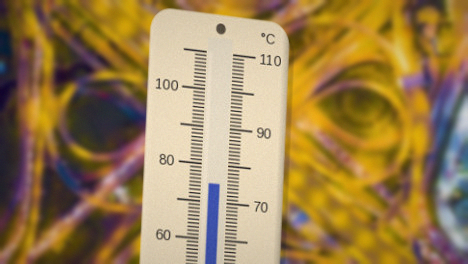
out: 75 °C
